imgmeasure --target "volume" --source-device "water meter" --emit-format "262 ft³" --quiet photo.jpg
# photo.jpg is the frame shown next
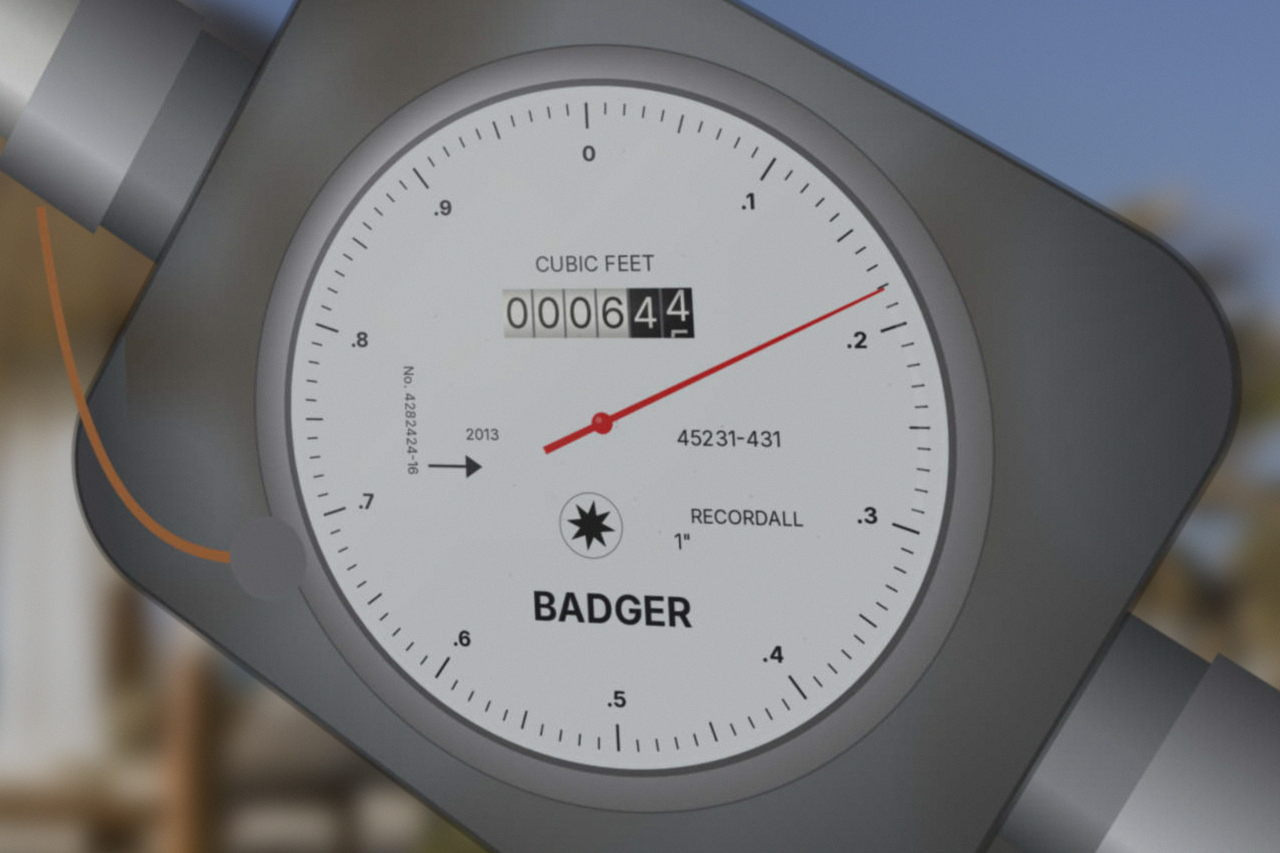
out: 644.18 ft³
